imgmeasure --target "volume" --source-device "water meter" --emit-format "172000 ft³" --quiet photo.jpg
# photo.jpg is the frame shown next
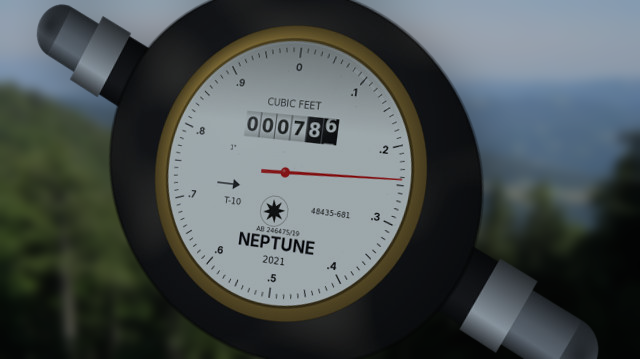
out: 786.24 ft³
